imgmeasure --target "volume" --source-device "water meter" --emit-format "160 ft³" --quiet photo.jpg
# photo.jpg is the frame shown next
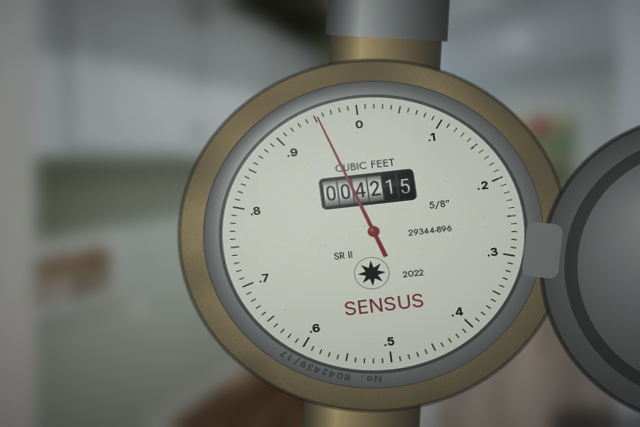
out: 4214.95 ft³
